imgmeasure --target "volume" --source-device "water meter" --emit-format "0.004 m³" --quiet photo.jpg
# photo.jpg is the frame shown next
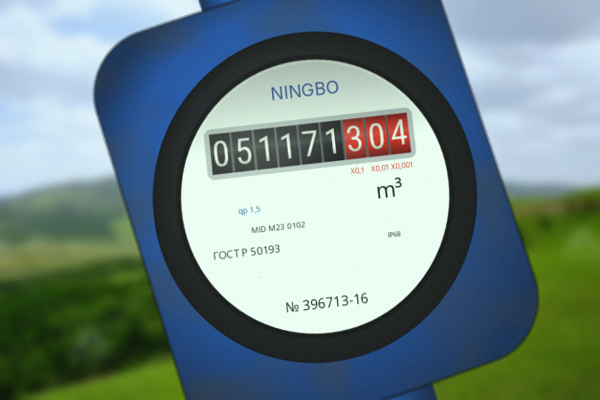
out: 51171.304 m³
